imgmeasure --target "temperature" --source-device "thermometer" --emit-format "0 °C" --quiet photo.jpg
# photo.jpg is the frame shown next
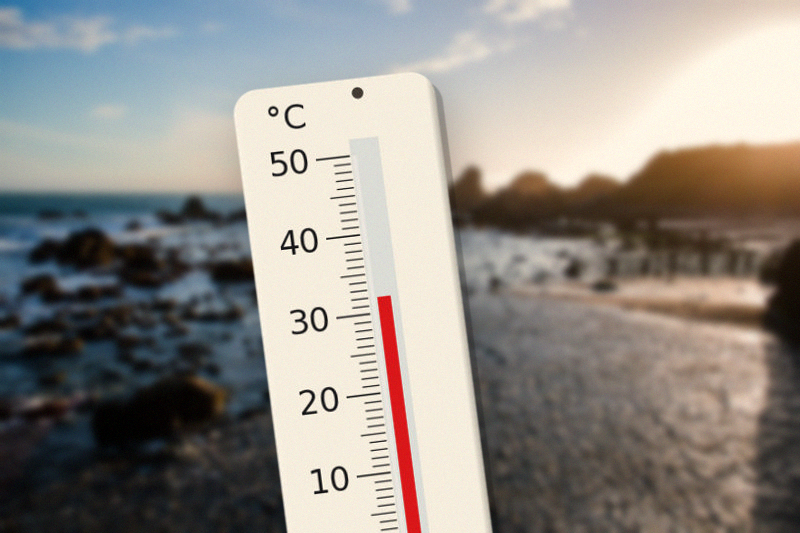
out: 32 °C
